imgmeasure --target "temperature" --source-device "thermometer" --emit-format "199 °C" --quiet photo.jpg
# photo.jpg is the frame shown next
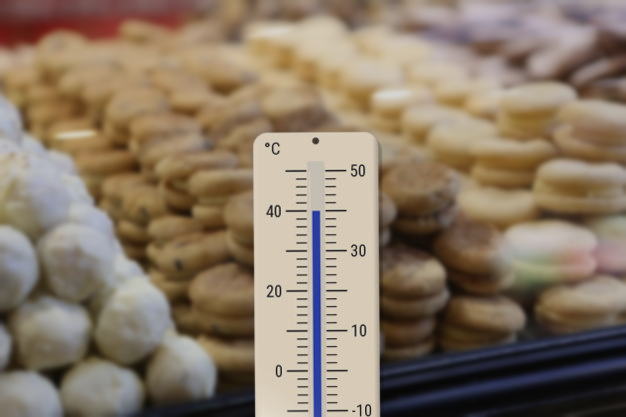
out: 40 °C
